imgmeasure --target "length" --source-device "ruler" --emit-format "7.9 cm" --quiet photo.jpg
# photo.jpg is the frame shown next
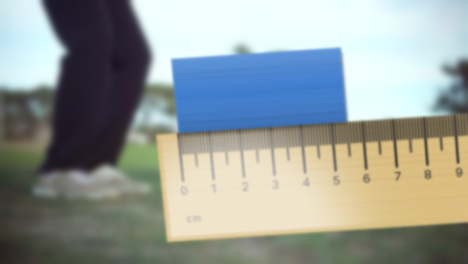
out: 5.5 cm
